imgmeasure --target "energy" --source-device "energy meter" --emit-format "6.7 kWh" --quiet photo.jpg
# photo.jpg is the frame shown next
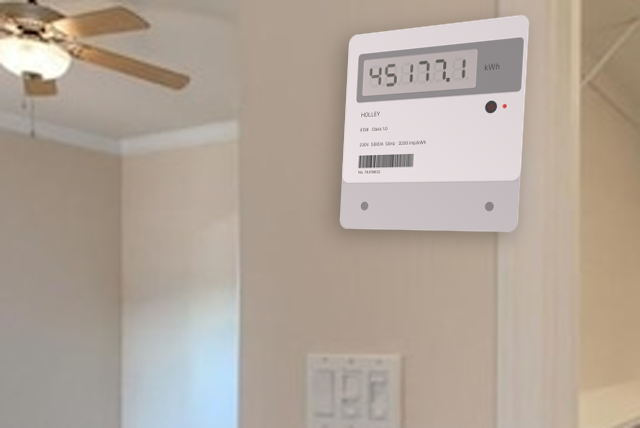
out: 45177.1 kWh
